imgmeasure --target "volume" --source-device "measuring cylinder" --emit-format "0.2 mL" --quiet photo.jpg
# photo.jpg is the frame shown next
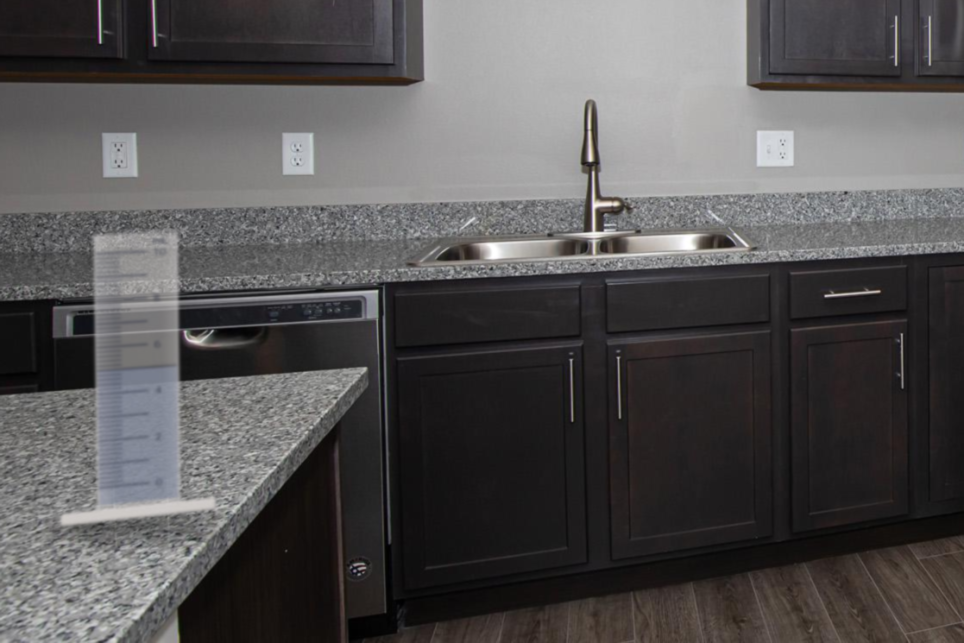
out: 5 mL
